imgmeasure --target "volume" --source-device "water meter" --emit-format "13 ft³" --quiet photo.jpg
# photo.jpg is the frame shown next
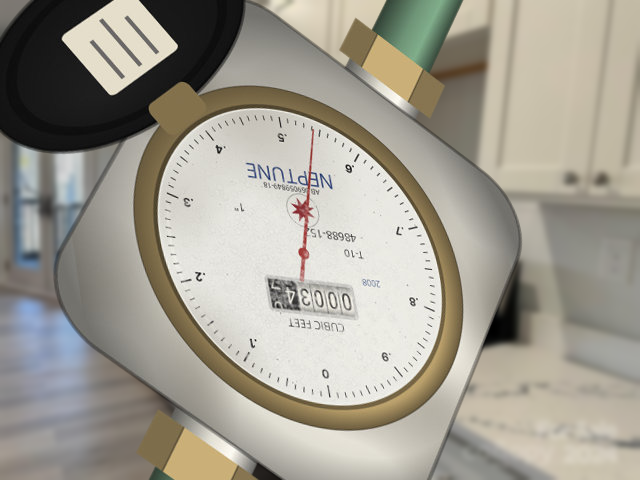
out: 346.54 ft³
